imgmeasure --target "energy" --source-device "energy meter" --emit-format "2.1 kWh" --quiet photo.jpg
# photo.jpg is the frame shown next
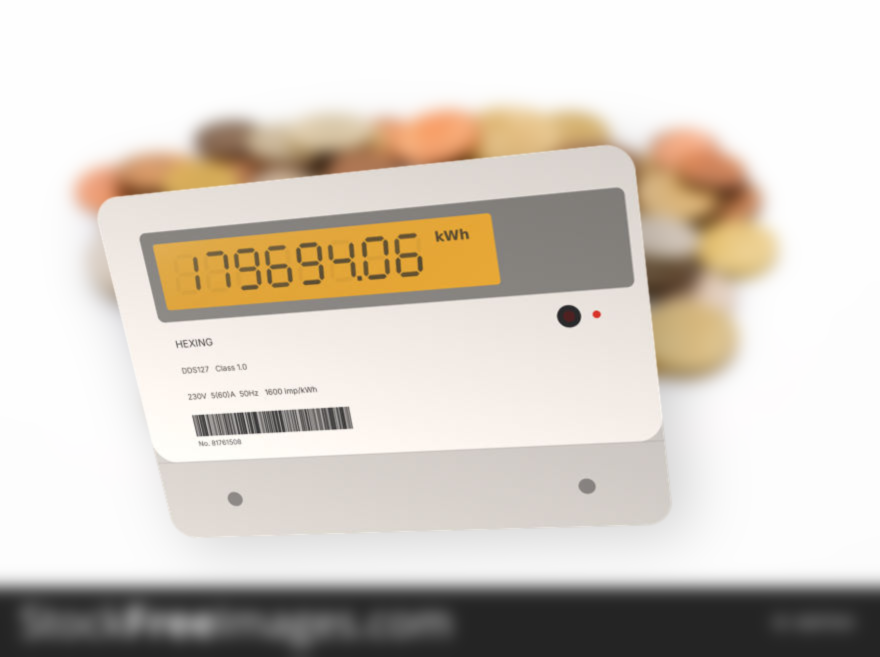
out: 179694.06 kWh
